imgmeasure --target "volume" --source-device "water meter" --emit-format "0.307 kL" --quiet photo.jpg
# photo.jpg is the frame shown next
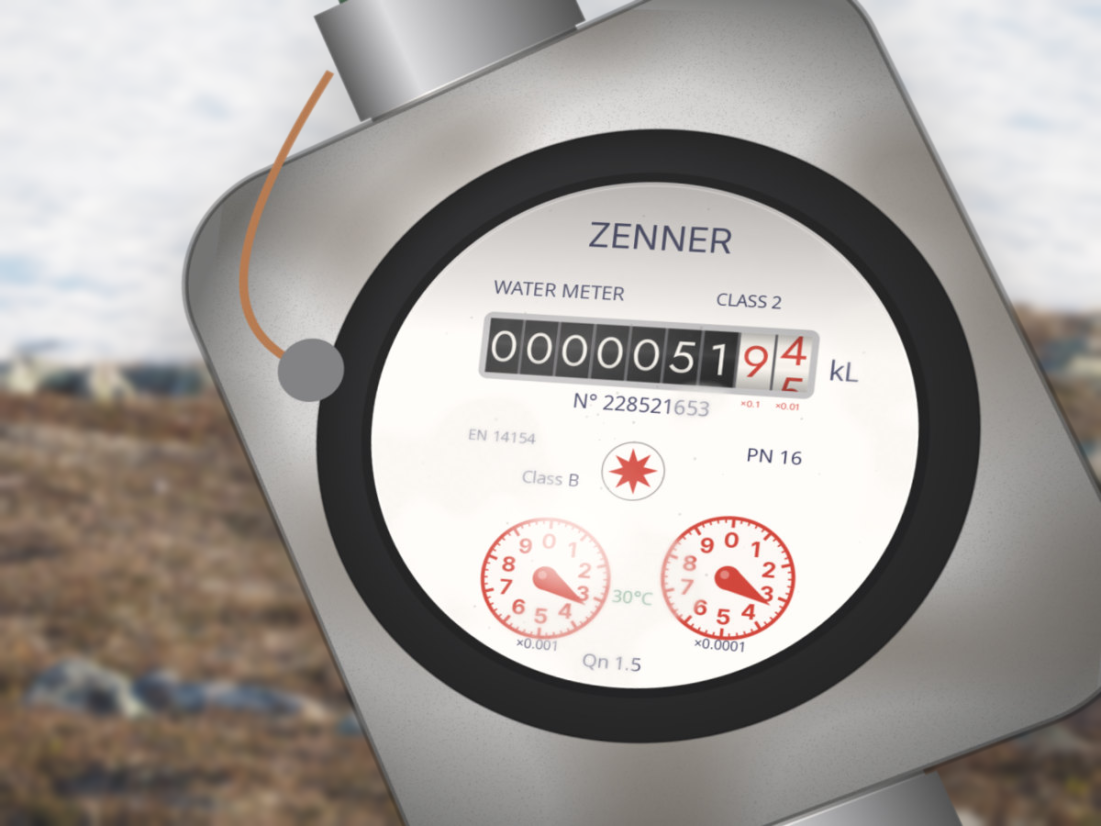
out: 51.9433 kL
